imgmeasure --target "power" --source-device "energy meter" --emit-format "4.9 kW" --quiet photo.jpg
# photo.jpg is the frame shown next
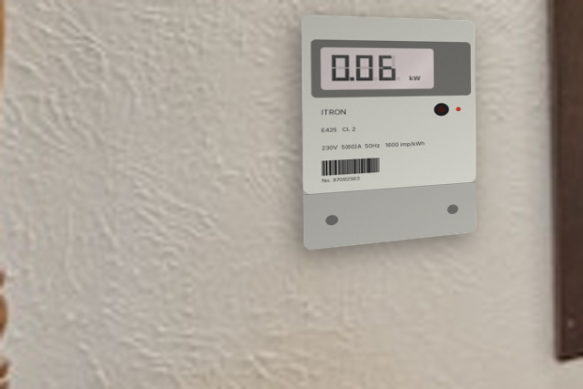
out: 0.06 kW
